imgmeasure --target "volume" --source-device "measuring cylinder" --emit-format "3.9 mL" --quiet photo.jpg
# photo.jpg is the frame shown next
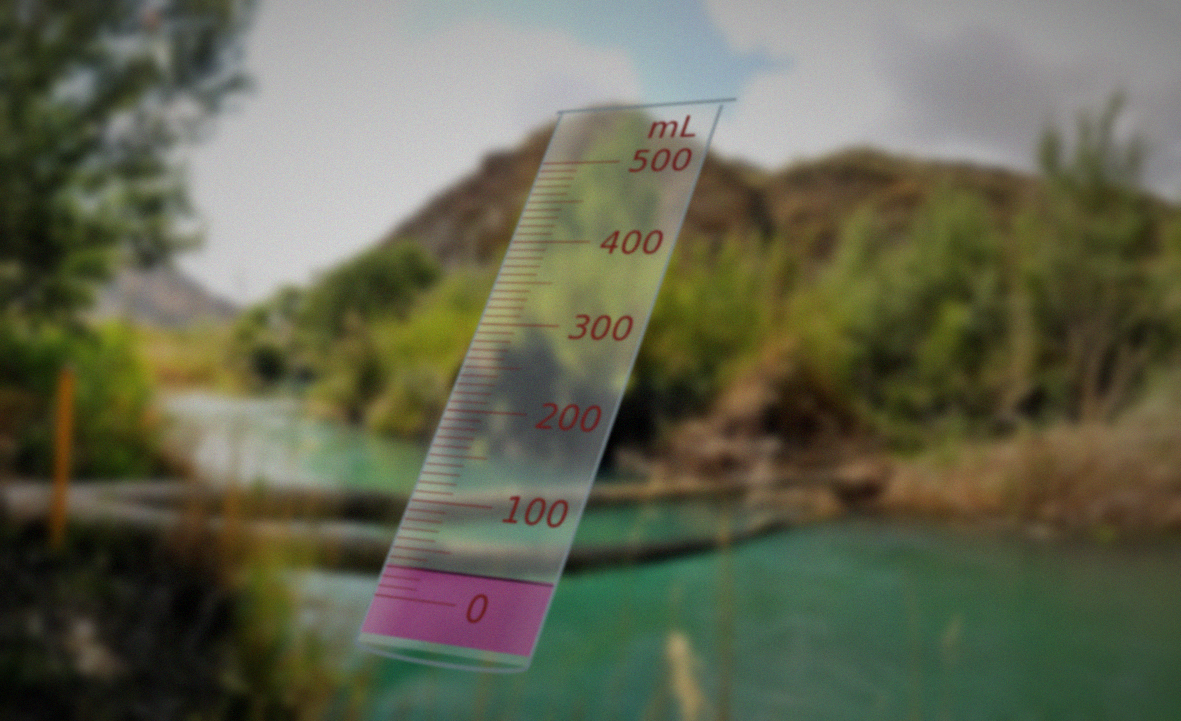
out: 30 mL
